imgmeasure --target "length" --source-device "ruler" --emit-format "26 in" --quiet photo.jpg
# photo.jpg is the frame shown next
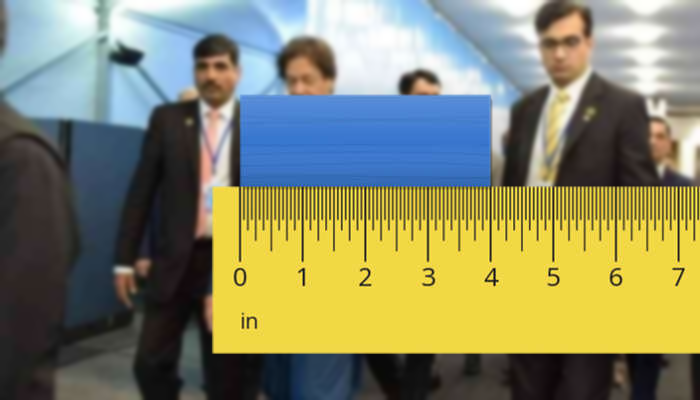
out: 4 in
